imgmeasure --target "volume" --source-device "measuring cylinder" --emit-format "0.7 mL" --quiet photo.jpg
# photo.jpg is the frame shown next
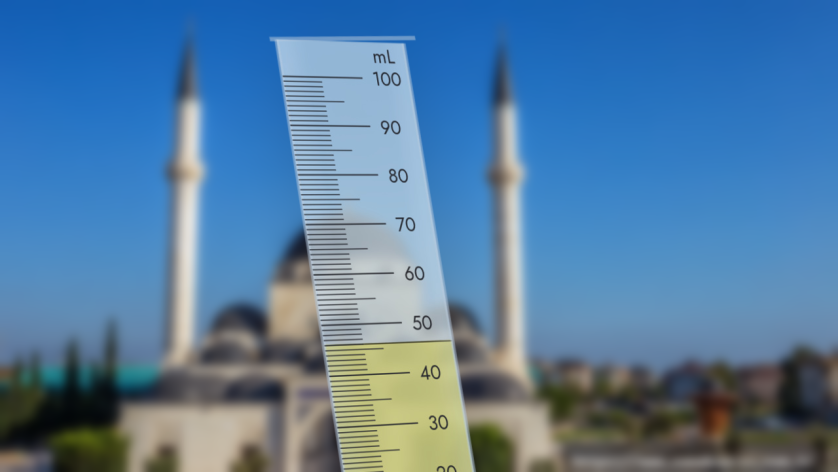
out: 46 mL
